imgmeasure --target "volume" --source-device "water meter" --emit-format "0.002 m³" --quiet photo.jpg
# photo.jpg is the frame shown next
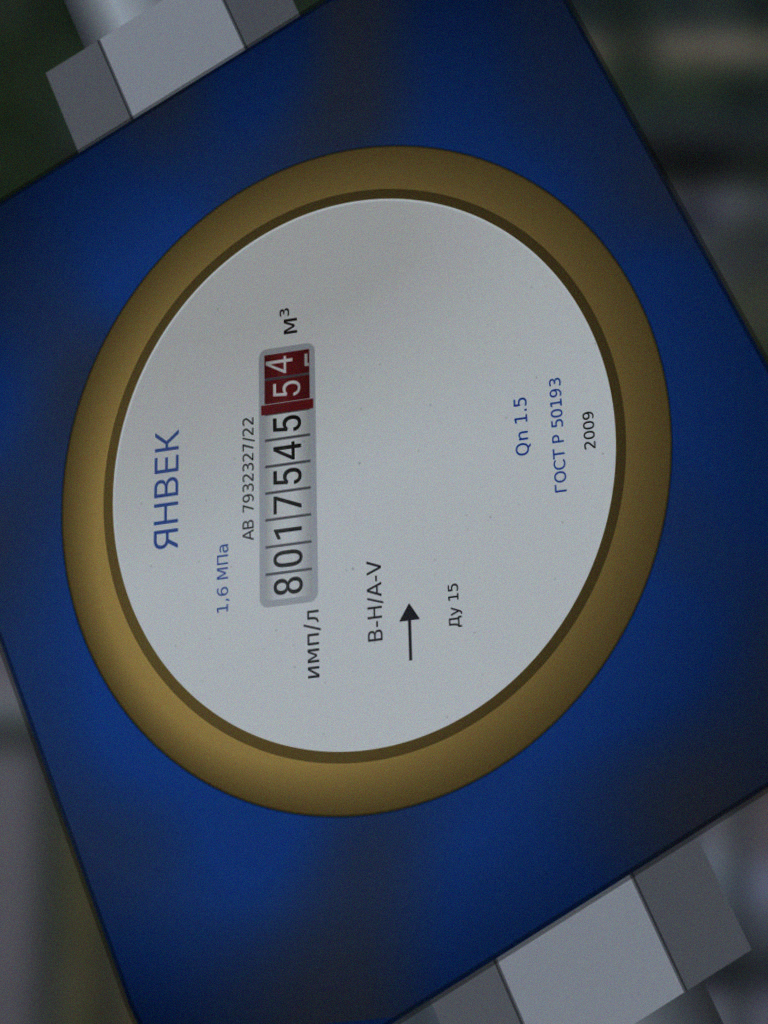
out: 8017545.54 m³
